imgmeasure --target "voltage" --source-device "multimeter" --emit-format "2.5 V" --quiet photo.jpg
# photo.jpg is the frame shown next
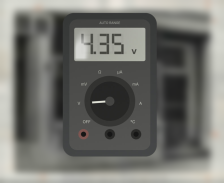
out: 4.35 V
